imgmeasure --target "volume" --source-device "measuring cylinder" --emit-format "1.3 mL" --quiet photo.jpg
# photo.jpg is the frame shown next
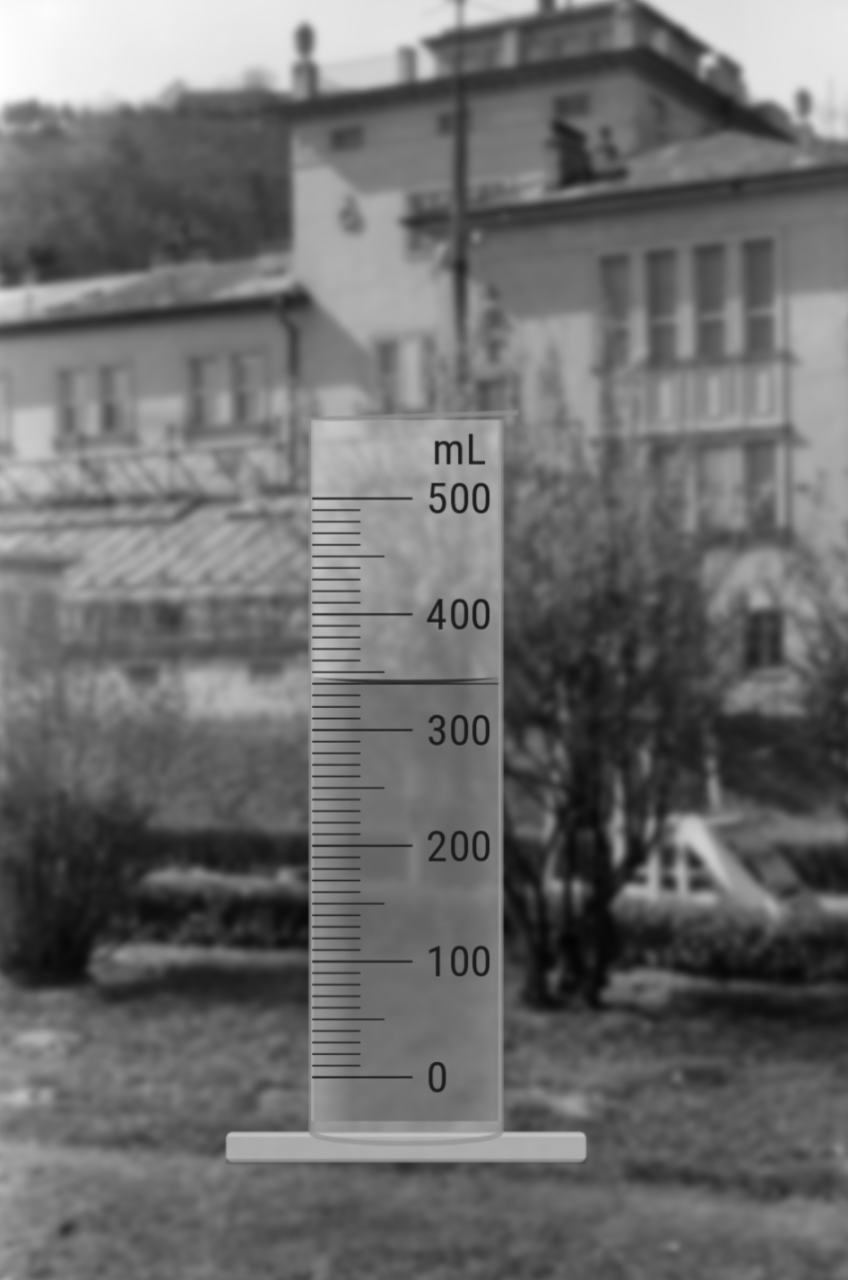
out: 340 mL
